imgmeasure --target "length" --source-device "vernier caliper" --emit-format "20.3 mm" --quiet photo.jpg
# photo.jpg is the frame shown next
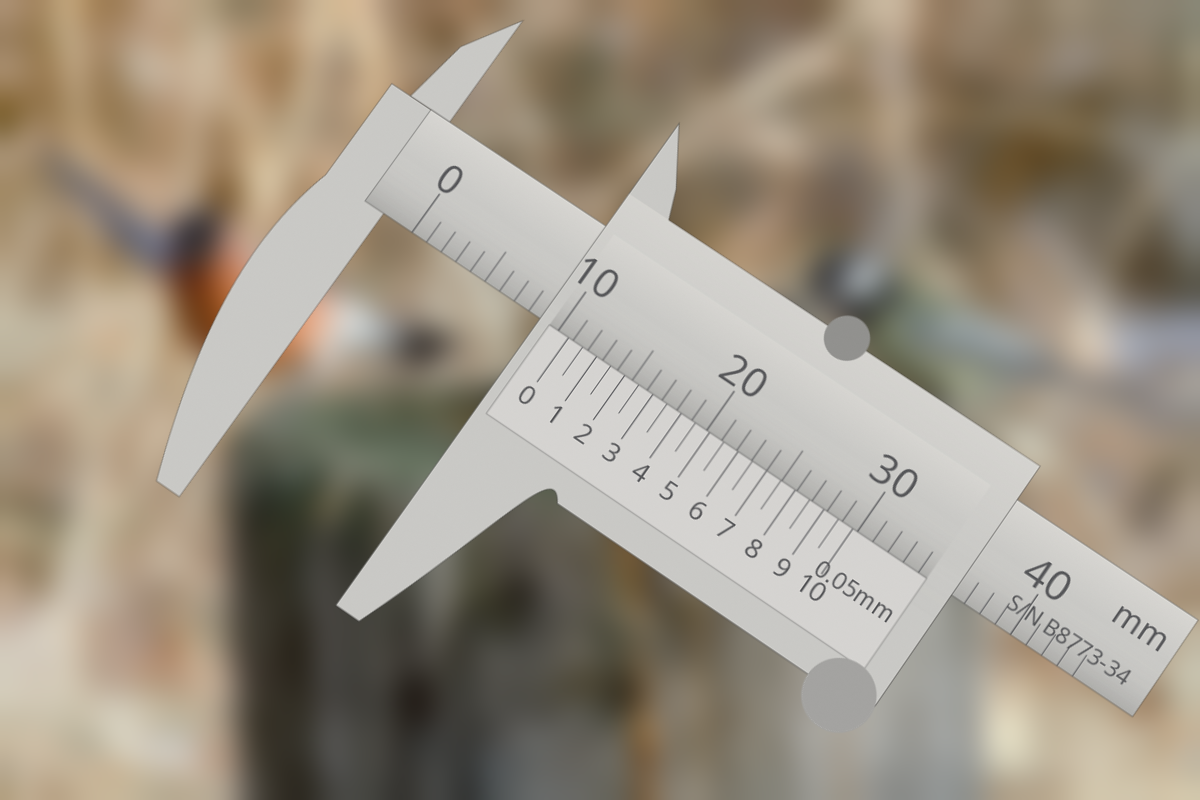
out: 10.7 mm
